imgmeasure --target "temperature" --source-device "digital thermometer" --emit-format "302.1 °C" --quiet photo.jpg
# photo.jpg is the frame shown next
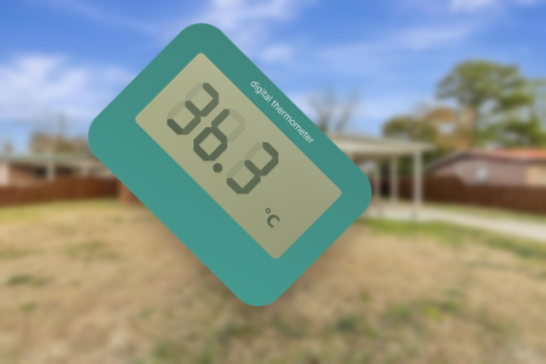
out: 36.3 °C
